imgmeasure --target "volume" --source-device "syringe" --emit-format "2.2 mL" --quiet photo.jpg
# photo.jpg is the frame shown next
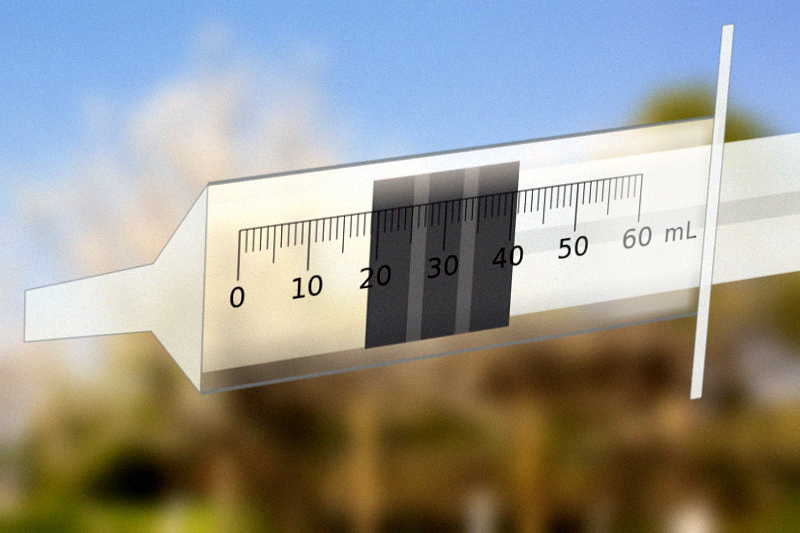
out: 19 mL
